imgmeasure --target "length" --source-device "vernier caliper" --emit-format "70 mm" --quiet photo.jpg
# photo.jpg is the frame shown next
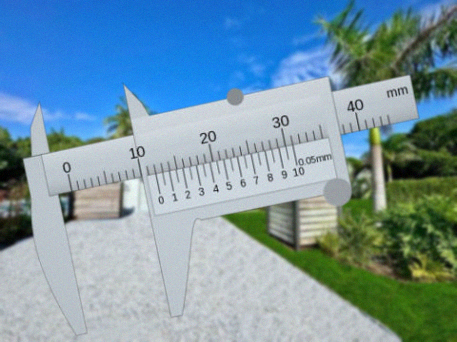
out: 12.0 mm
